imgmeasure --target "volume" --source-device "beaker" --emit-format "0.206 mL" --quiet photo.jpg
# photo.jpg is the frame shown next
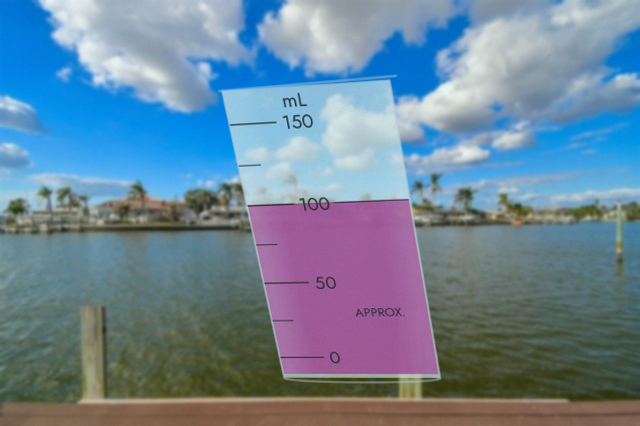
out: 100 mL
